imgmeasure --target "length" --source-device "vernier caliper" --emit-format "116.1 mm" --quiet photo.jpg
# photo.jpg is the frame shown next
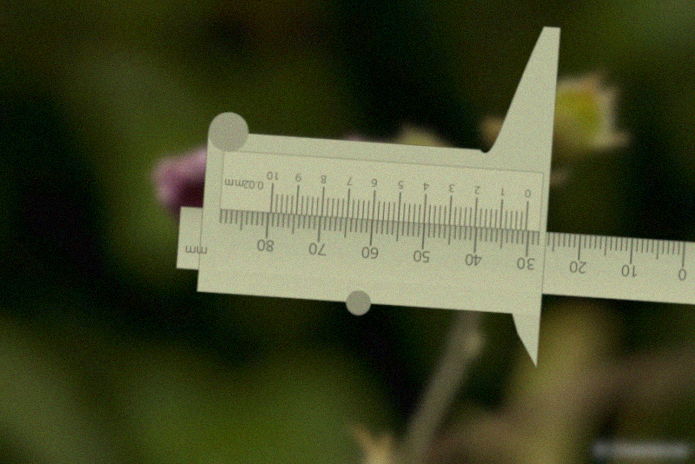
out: 30.5 mm
